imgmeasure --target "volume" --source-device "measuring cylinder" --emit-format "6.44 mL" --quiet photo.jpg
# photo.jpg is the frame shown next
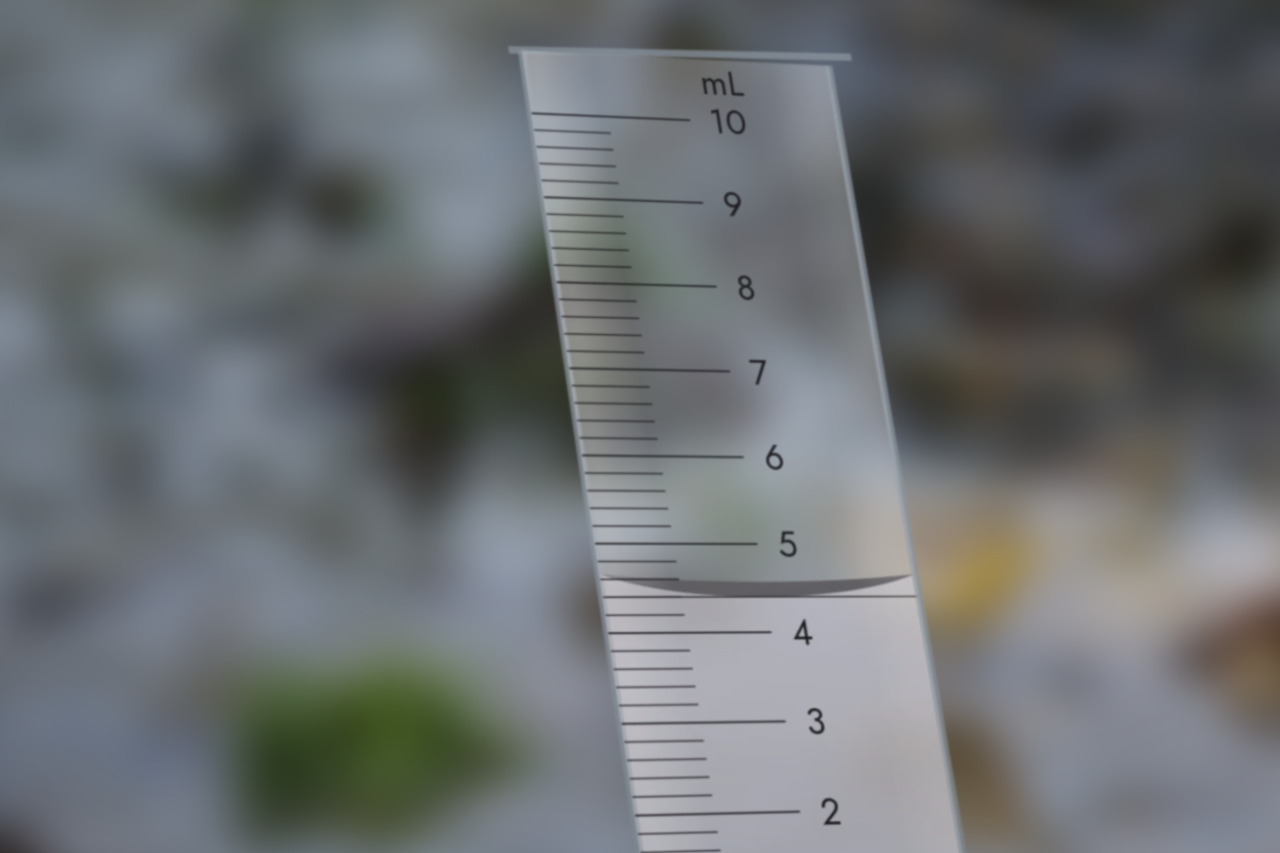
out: 4.4 mL
